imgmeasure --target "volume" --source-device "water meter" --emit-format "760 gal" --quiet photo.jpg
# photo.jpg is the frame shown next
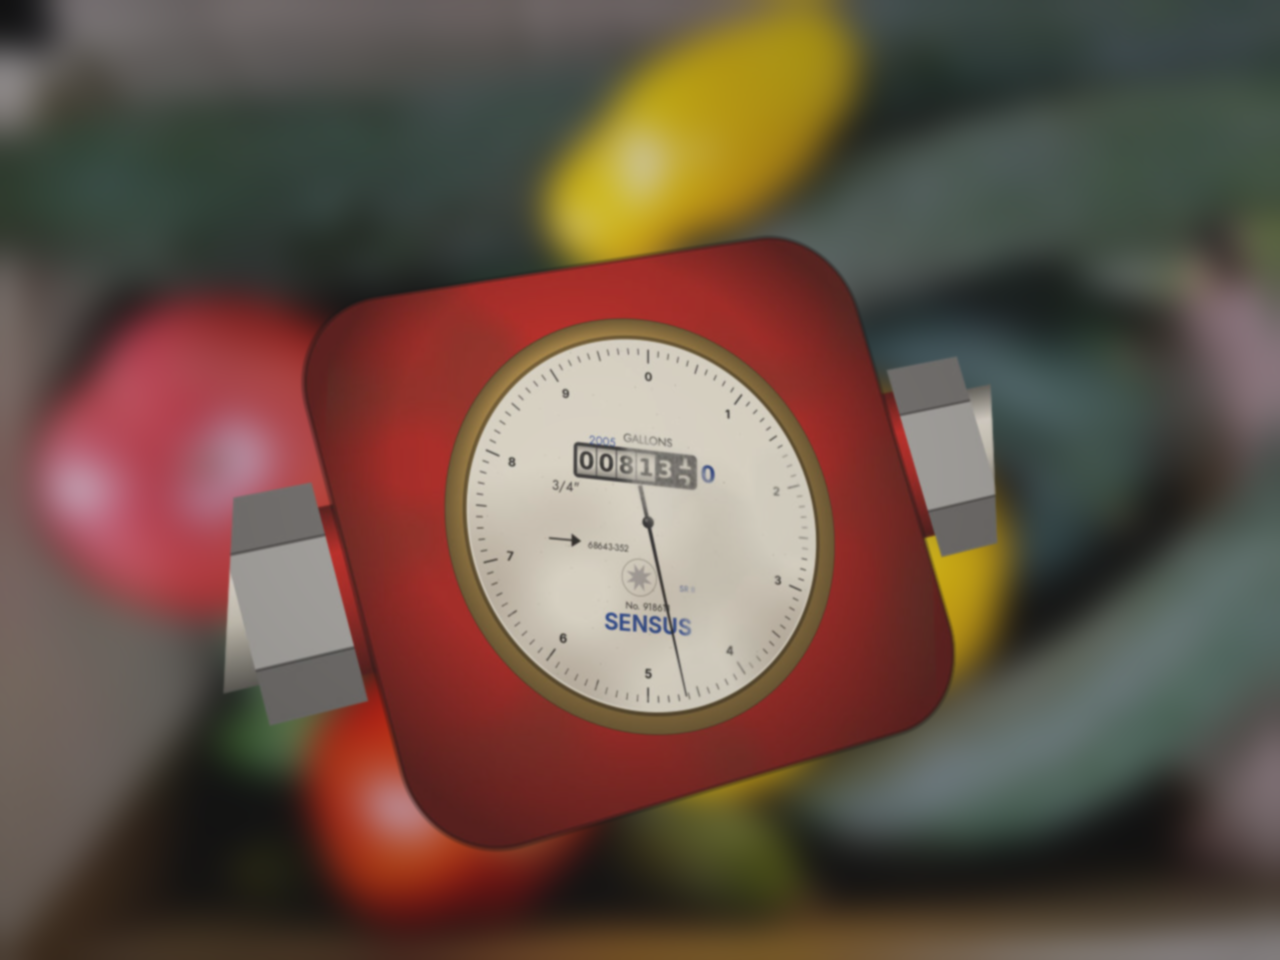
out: 81314.6 gal
